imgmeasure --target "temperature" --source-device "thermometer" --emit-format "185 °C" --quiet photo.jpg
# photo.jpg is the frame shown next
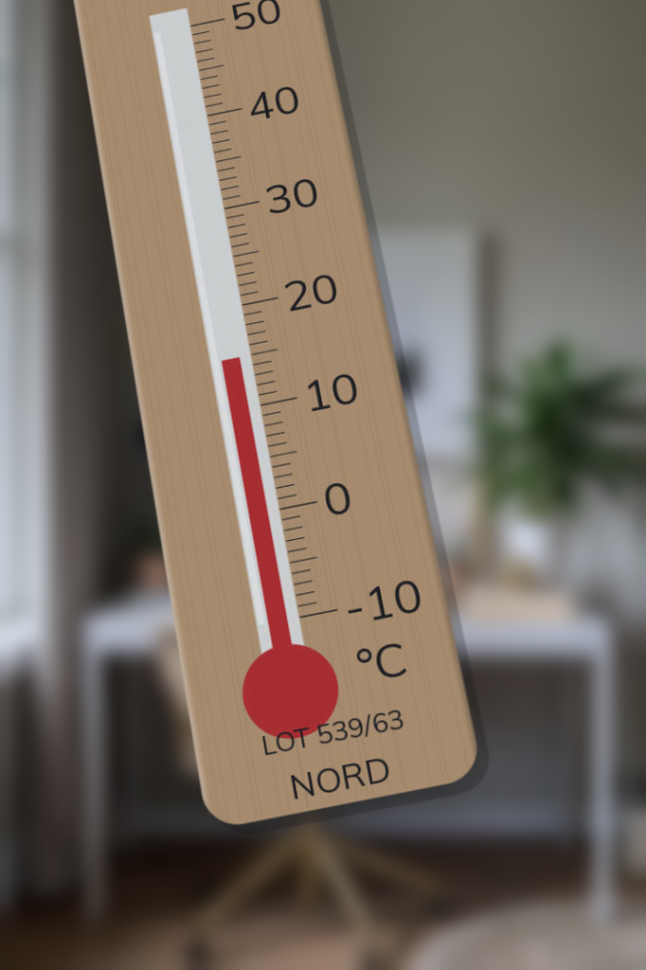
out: 15 °C
